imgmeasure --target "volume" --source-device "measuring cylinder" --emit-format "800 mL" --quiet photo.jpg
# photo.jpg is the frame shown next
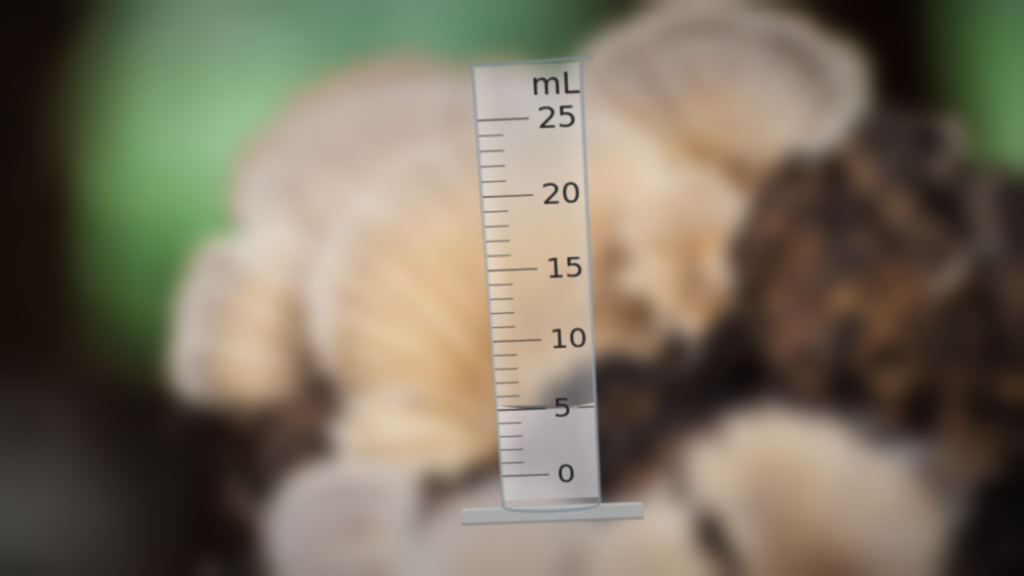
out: 5 mL
